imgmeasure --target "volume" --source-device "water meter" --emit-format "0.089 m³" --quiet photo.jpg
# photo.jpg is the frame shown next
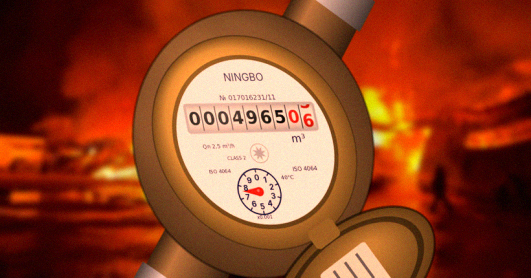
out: 4965.057 m³
